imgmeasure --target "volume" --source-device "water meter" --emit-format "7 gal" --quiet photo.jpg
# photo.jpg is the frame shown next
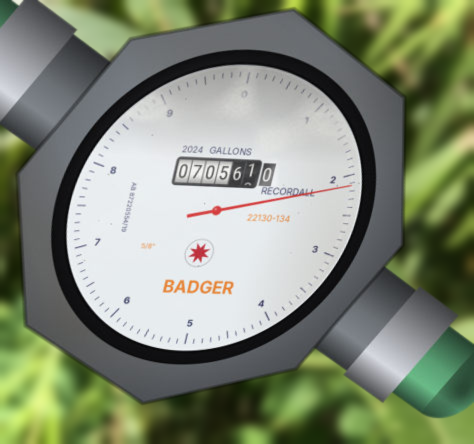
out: 705612.1 gal
